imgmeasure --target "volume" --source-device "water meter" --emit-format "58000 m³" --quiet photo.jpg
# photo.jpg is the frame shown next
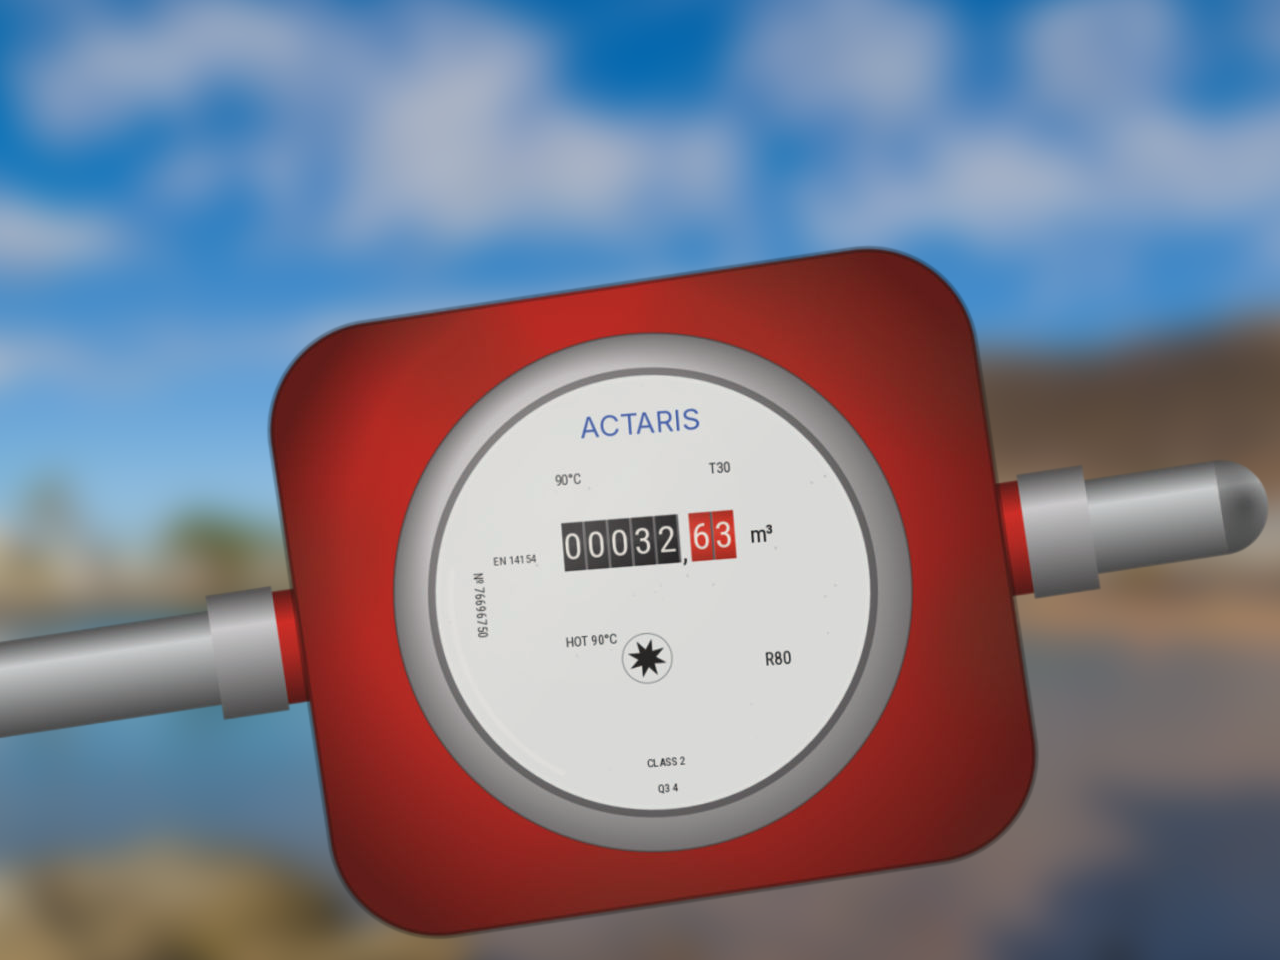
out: 32.63 m³
